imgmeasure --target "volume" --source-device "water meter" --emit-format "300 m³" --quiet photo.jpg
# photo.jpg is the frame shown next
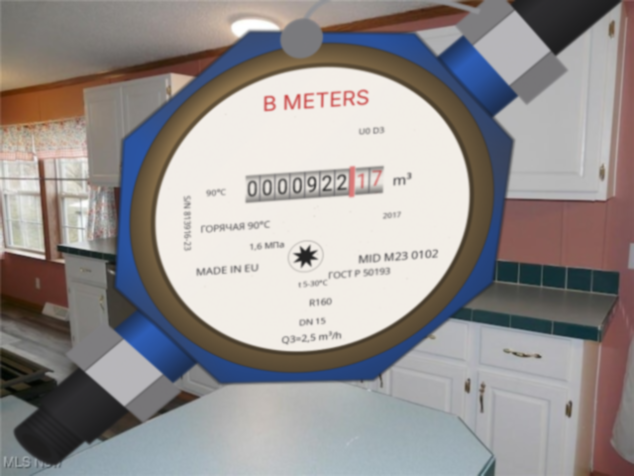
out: 922.17 m³
